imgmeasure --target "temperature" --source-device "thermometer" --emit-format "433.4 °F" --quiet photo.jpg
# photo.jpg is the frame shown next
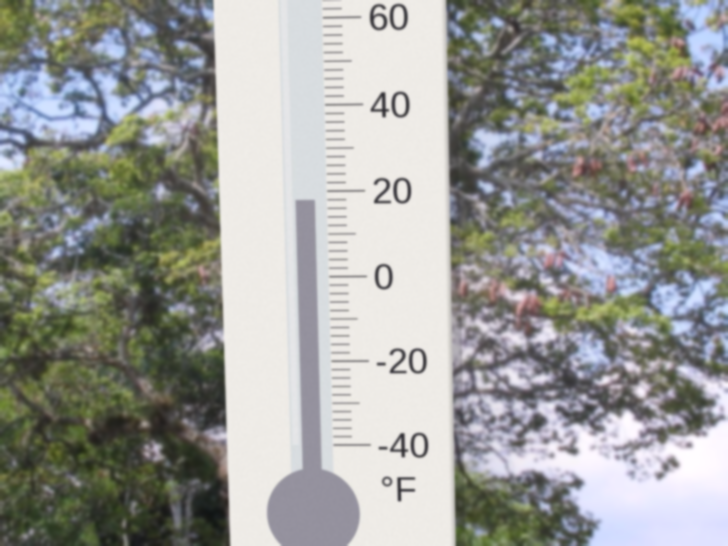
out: 18 °F
